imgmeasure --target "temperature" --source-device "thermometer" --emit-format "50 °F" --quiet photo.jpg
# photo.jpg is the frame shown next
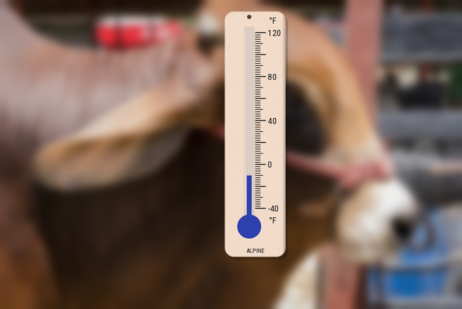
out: -10 °F
